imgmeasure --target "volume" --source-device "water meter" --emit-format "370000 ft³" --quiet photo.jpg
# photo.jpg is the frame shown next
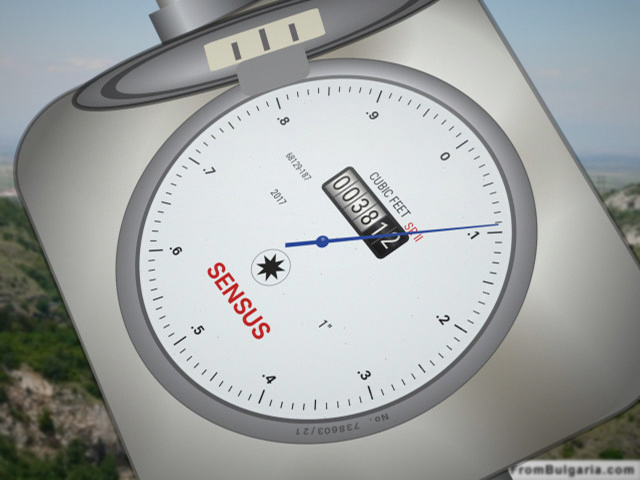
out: 3812.09 ft³
